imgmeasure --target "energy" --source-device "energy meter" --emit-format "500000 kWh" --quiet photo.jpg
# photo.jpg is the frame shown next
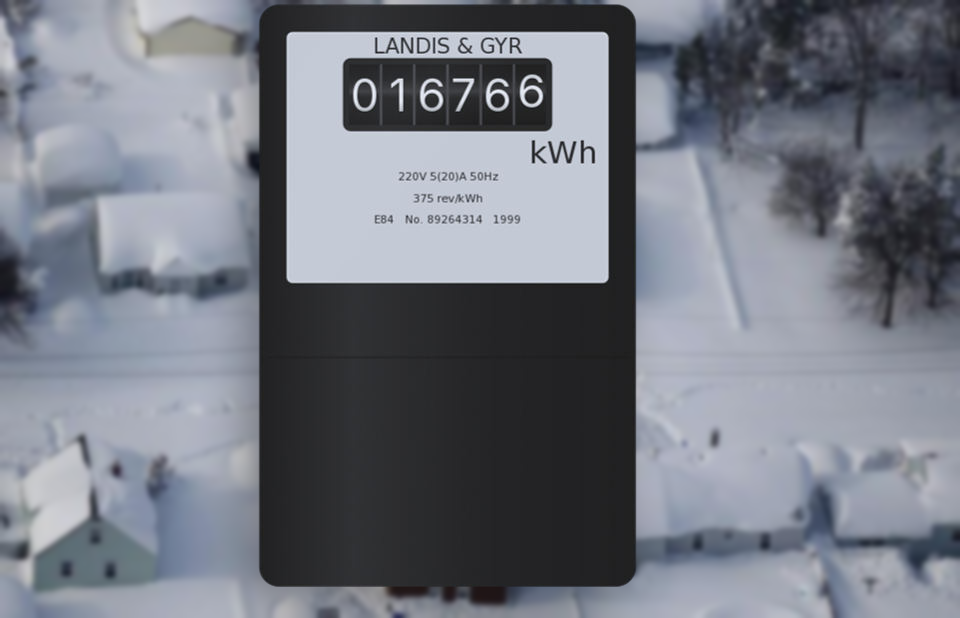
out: 16766 kWh
